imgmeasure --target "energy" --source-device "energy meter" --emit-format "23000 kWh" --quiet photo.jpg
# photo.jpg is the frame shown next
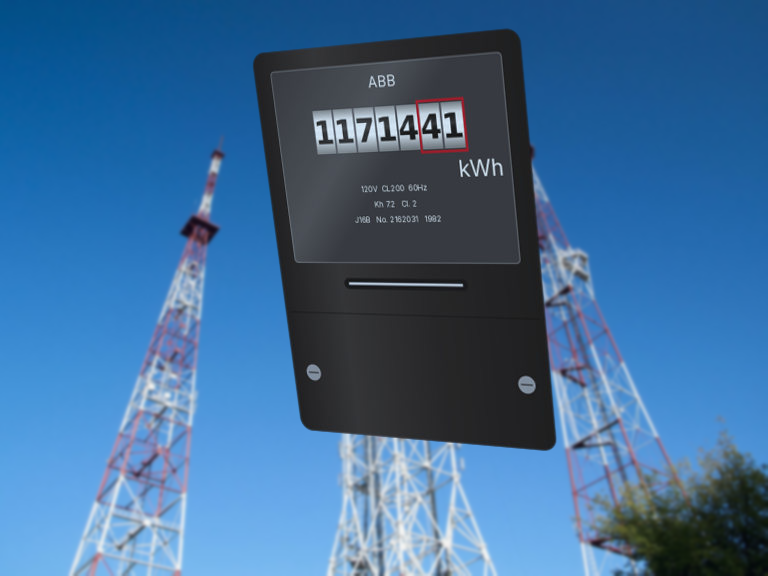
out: 11714.41 kWh
